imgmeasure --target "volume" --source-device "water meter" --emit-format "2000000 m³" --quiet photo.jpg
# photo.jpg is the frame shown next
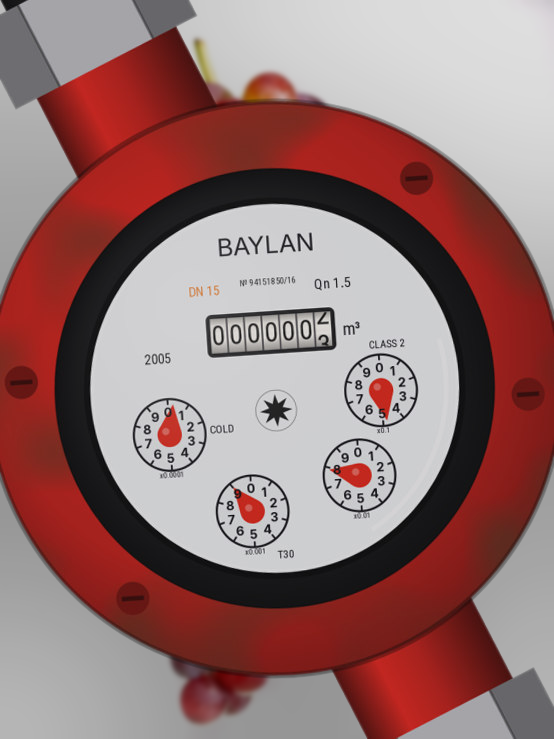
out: 2.4790 m³
